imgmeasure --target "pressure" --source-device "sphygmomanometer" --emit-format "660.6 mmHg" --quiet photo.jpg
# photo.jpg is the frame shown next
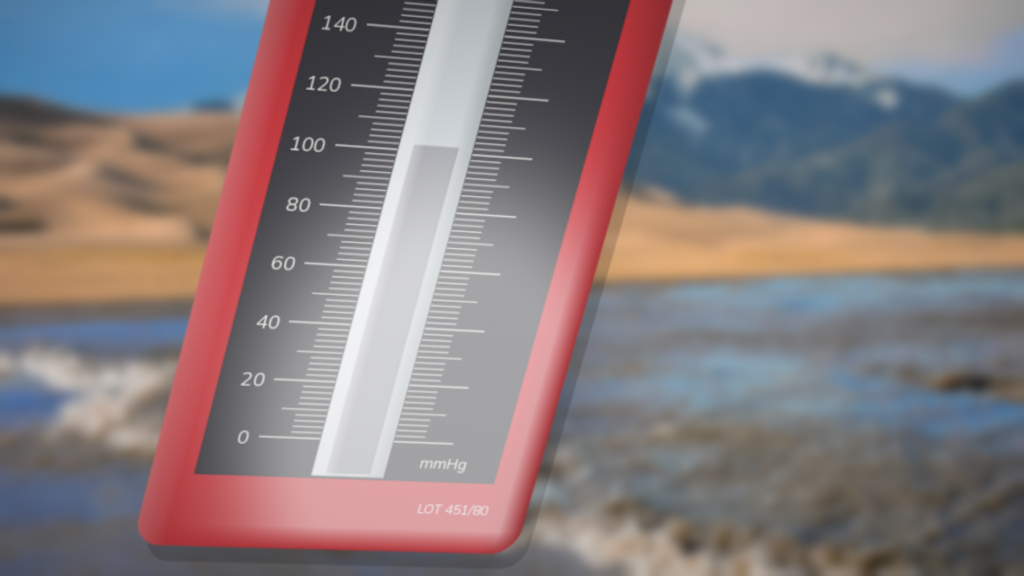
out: 102 mmHg
